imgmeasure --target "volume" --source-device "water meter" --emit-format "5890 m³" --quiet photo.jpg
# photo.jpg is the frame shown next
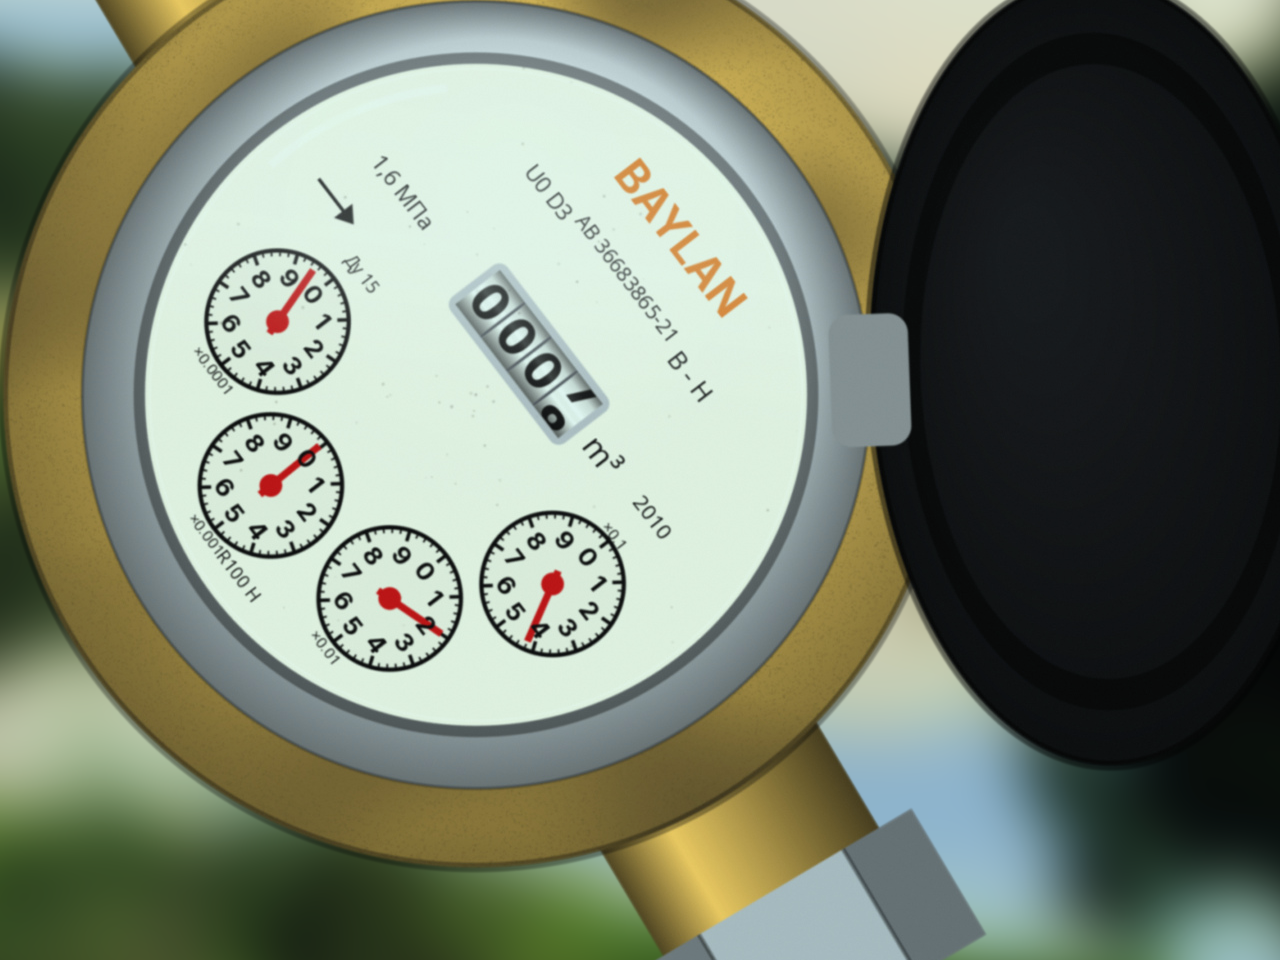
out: 7.4199 m³
